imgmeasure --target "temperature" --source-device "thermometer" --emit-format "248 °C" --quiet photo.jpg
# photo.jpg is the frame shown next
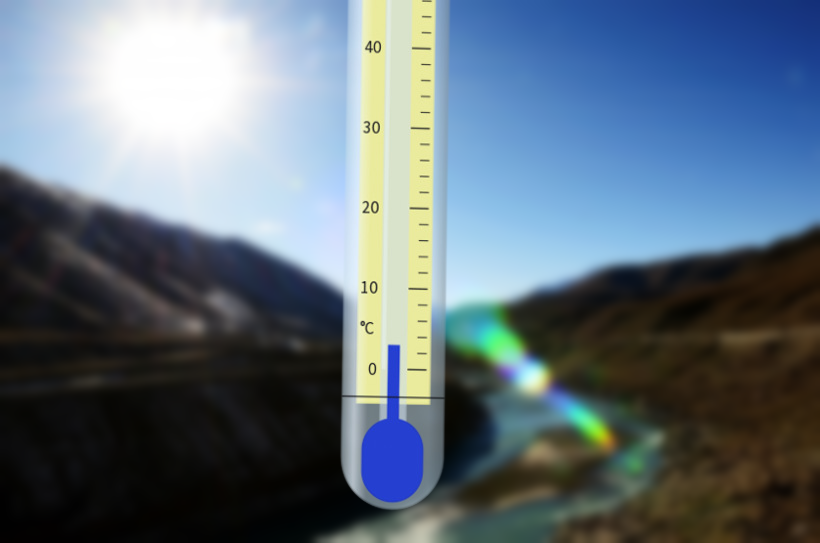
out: 3 °C
